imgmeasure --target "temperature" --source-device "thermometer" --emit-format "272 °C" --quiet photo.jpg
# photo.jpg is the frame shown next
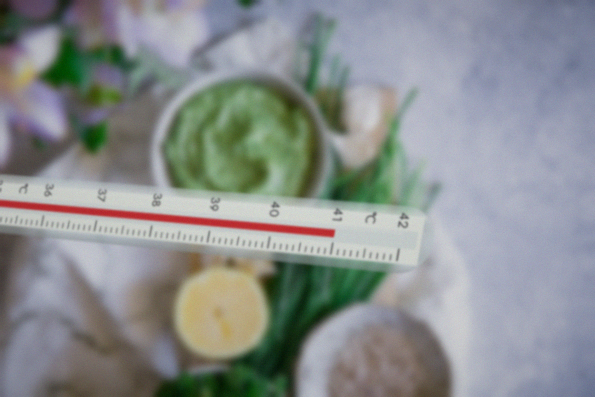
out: 41 °C
